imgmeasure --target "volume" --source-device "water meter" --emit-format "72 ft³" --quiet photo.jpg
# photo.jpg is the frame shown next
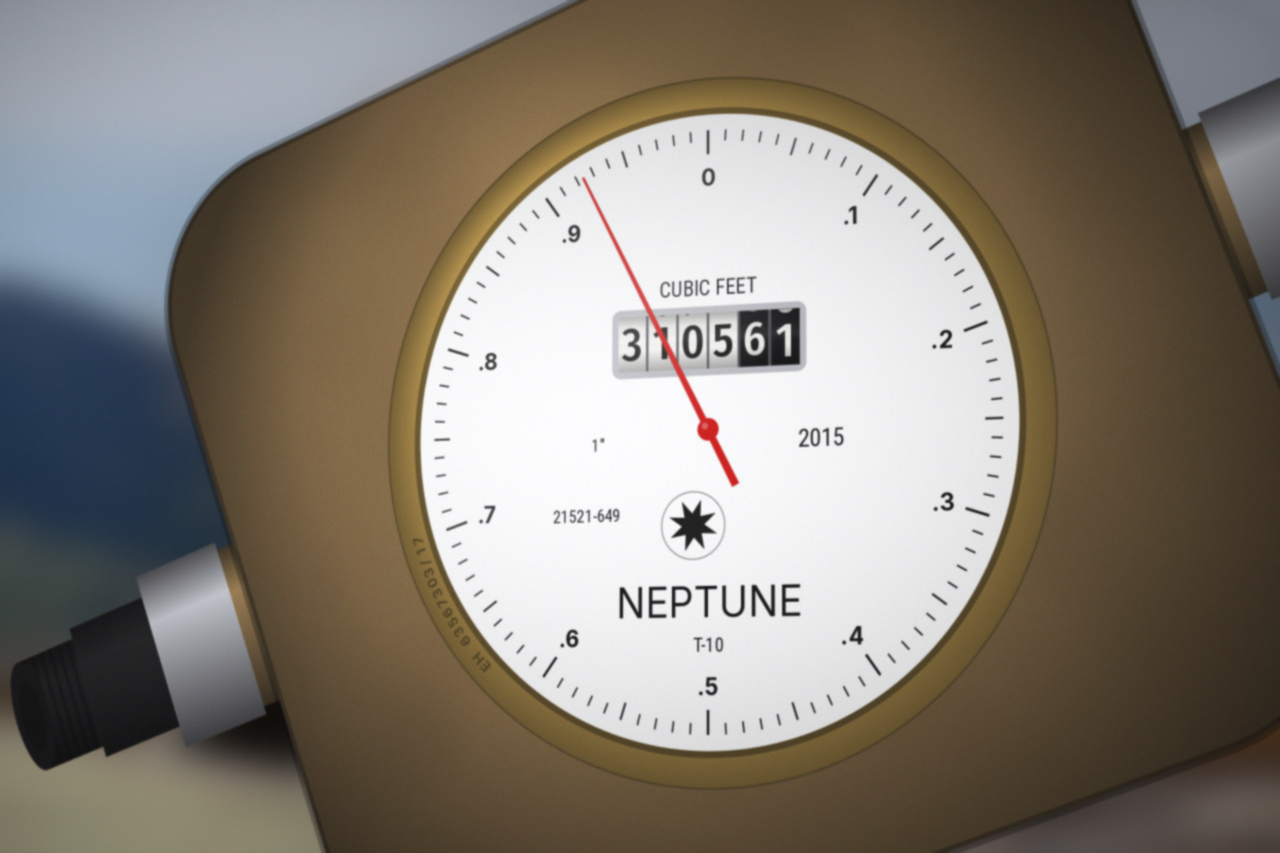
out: 310560.92 ft³
